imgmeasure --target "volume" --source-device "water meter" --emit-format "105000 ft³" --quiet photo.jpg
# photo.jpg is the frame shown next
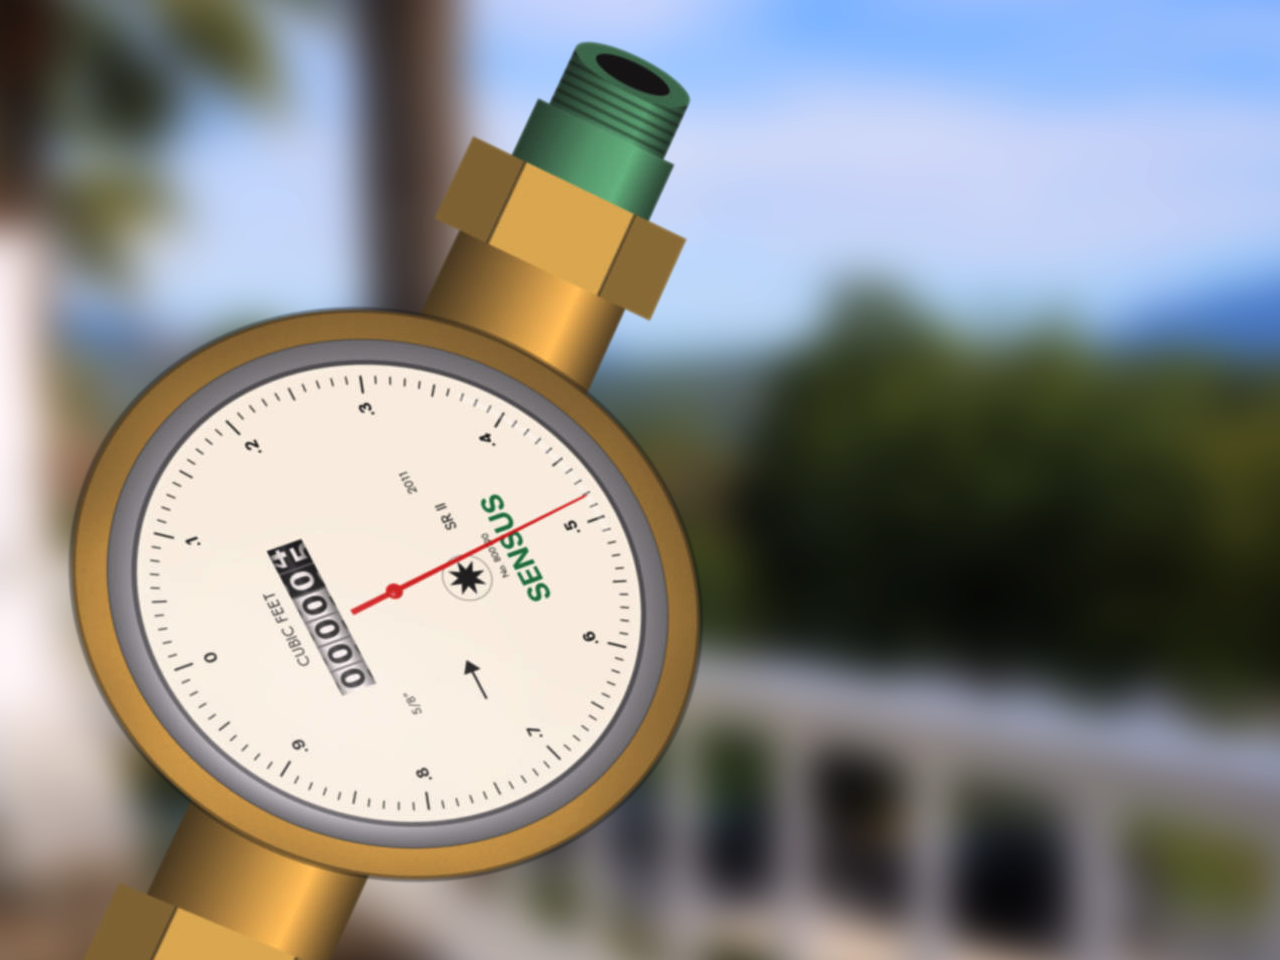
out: 4.48 ft³
